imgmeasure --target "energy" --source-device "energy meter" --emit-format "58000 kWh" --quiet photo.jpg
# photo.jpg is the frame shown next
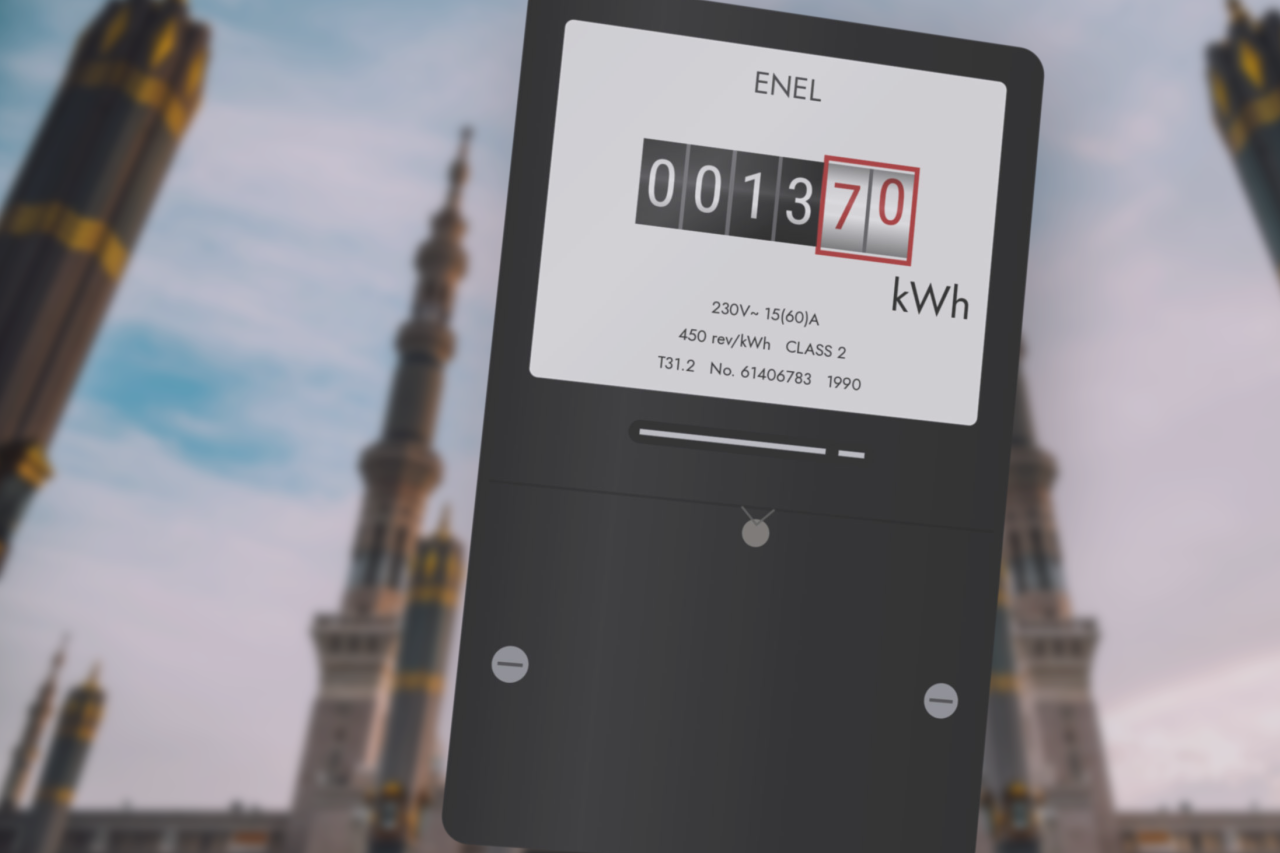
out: 13.70 kWh
